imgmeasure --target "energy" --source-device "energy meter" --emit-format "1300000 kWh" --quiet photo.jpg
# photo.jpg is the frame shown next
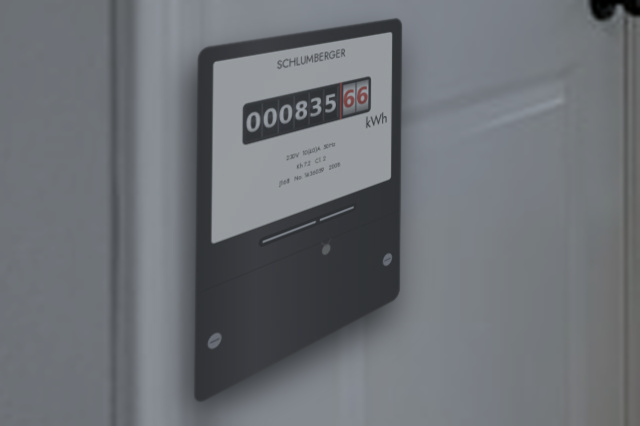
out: 835.66 kWh
